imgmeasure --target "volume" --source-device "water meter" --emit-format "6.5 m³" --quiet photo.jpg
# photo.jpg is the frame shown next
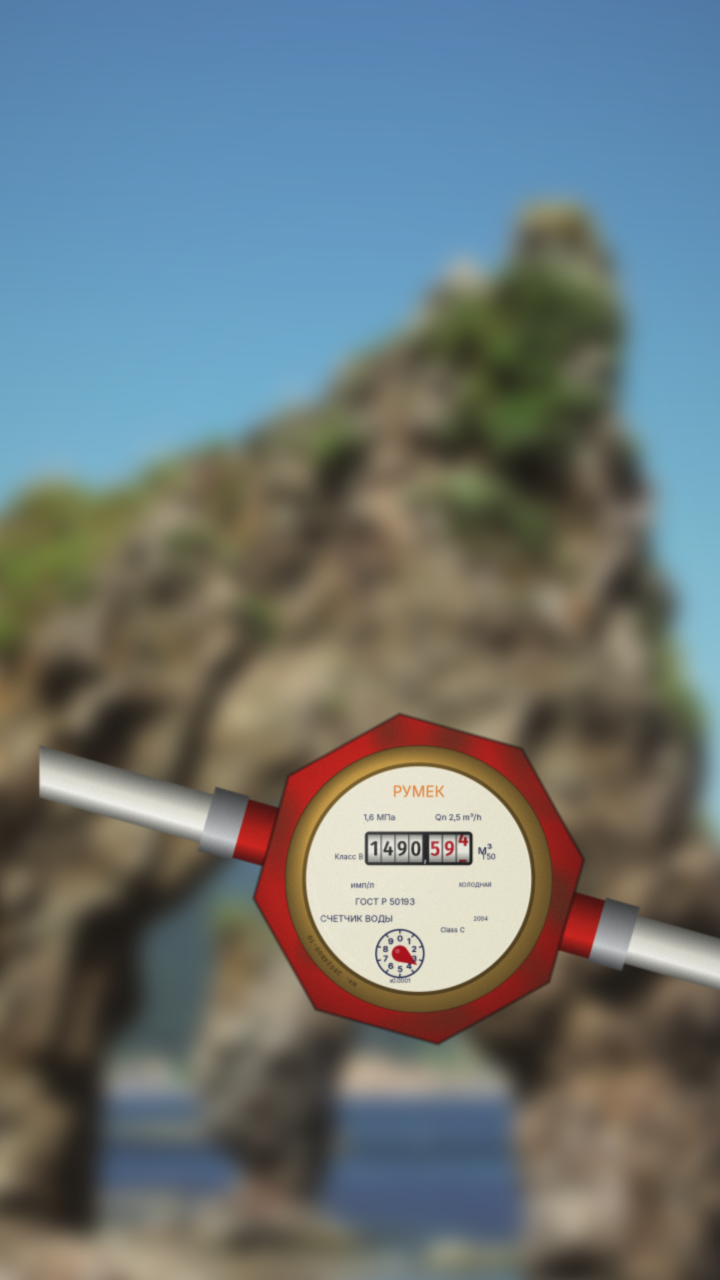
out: 1490.5943 m³
